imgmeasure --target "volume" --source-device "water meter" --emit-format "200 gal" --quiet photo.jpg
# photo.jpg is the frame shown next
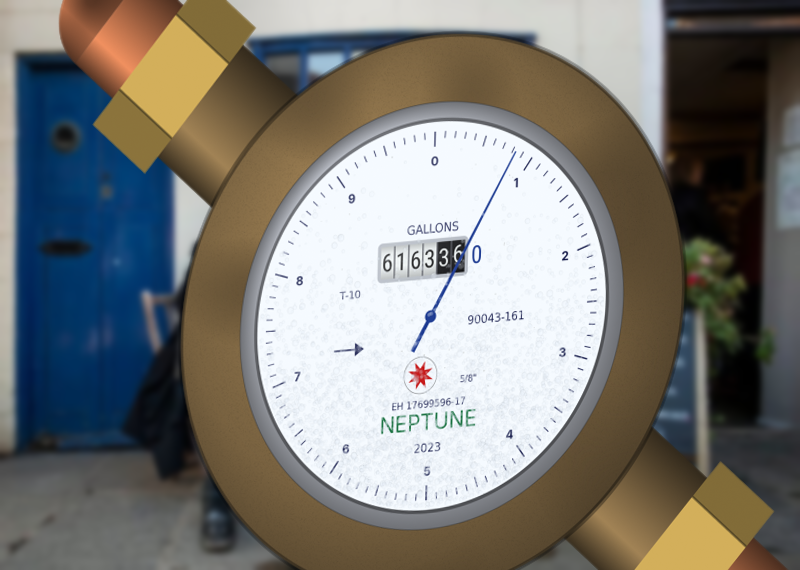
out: 6163360.8 gal
